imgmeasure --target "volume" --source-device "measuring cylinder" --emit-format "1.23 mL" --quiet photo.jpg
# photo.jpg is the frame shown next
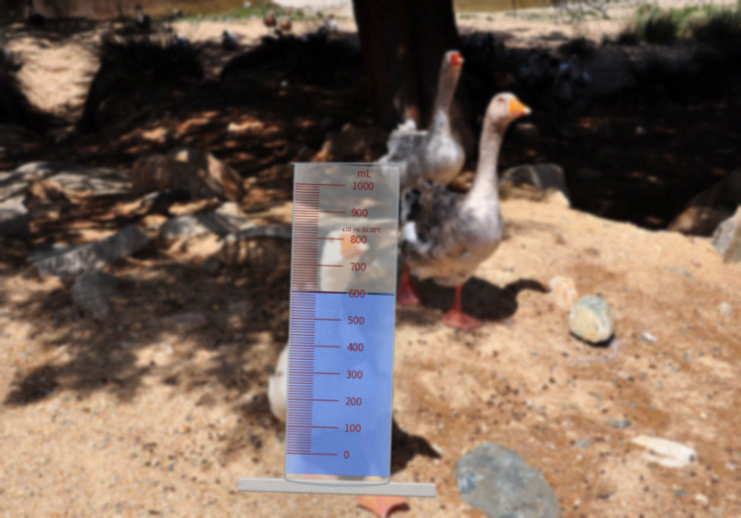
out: 600 mL
